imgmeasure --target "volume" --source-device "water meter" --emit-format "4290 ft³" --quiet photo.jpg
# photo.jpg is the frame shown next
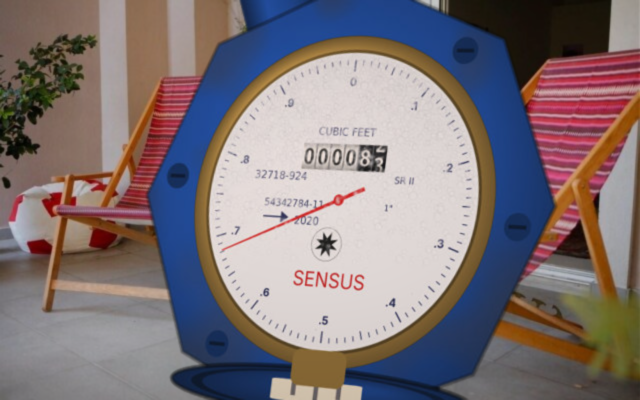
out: 82.68 ft³
